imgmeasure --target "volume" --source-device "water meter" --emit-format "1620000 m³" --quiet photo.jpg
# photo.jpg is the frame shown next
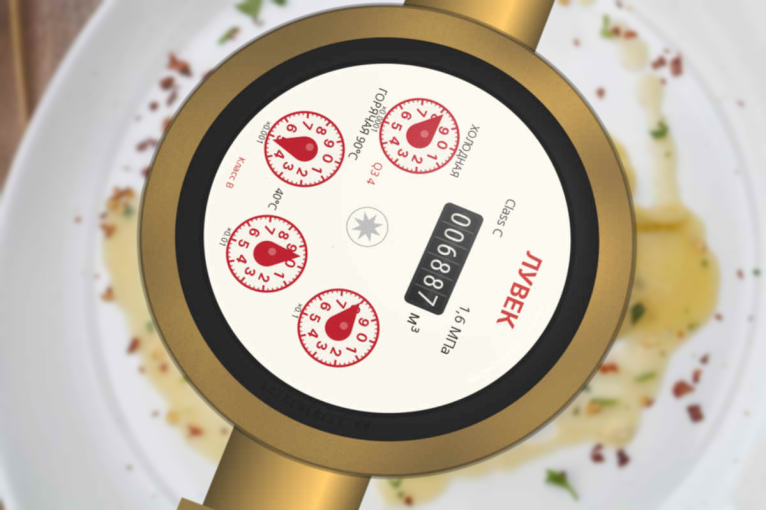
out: 6887.7948 m³
